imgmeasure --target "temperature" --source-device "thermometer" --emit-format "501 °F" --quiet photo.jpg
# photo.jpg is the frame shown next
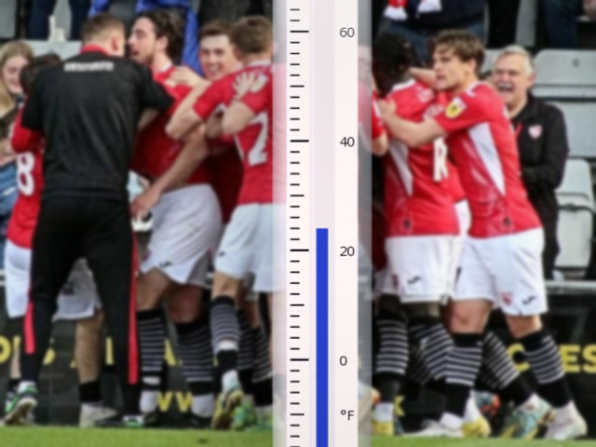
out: 24 °F
